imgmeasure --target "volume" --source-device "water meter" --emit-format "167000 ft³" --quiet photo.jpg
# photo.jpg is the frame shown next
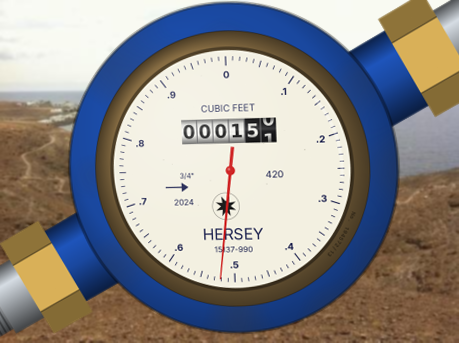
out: 150.52 ft³
